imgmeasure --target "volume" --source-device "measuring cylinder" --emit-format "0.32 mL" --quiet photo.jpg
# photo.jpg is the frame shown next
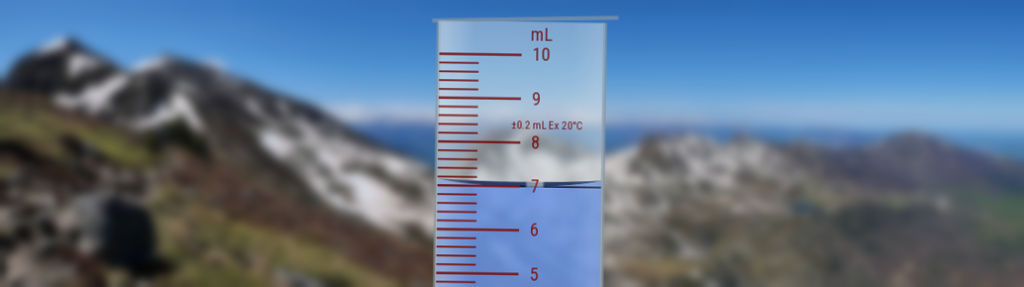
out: 7 mL
